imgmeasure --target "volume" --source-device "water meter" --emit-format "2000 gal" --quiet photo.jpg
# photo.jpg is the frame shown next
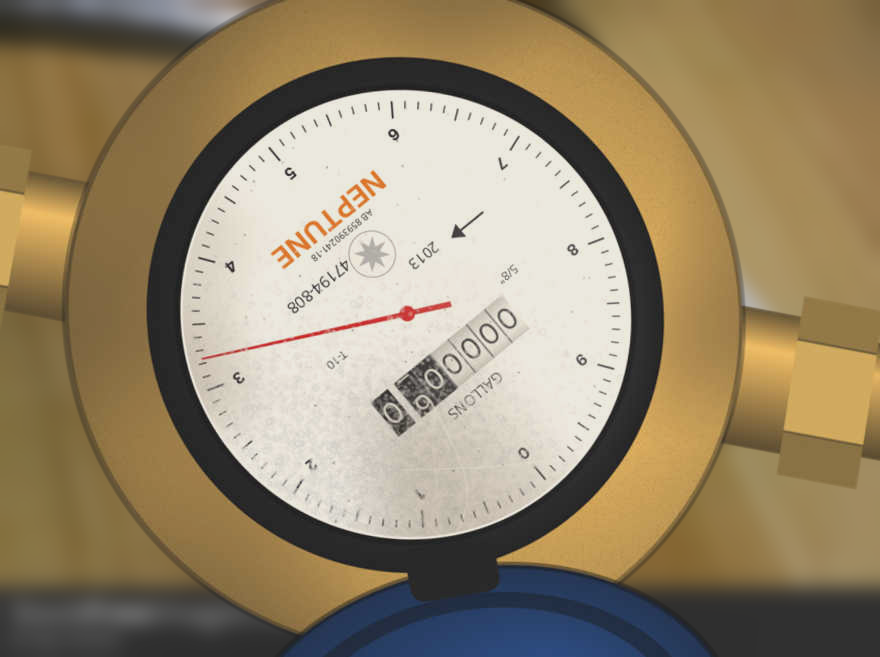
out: 63.2 gal
